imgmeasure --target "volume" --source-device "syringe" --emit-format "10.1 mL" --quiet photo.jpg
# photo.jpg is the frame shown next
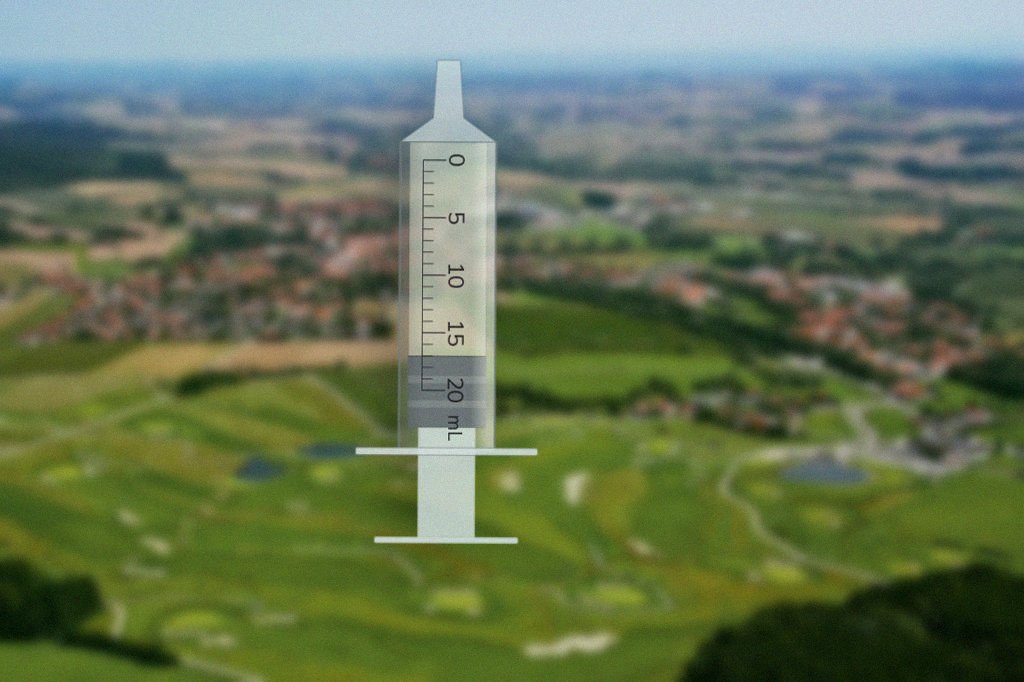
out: 17 mL
